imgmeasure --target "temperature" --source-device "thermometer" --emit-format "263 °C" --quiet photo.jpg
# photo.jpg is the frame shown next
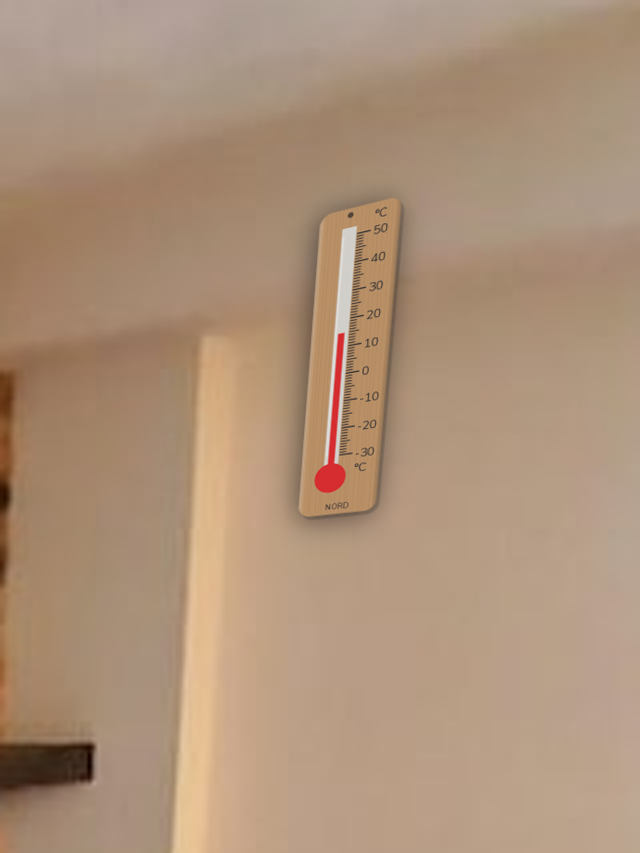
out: 15 °C
